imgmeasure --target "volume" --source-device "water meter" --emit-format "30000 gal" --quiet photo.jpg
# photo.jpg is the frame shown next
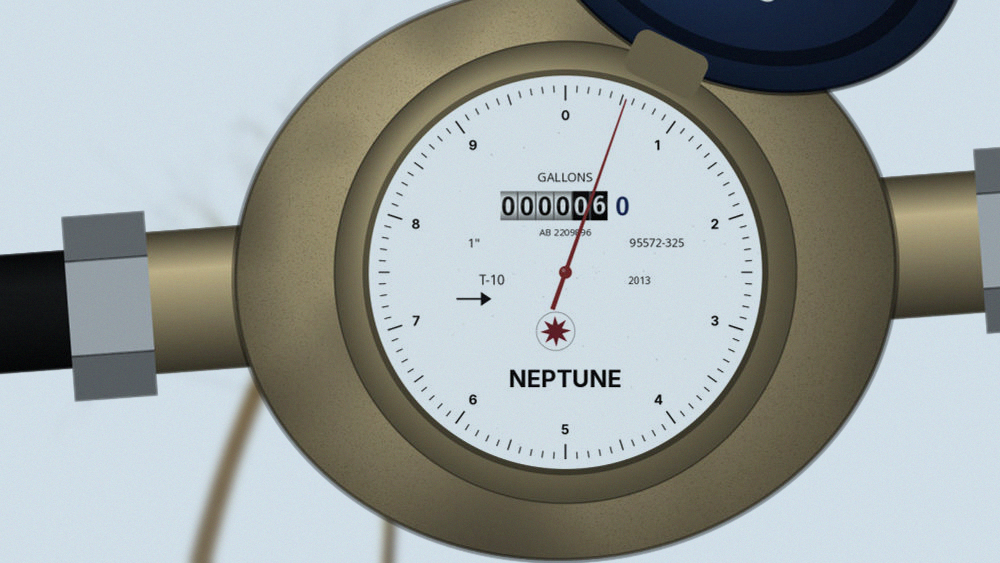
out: 60.5 gal
